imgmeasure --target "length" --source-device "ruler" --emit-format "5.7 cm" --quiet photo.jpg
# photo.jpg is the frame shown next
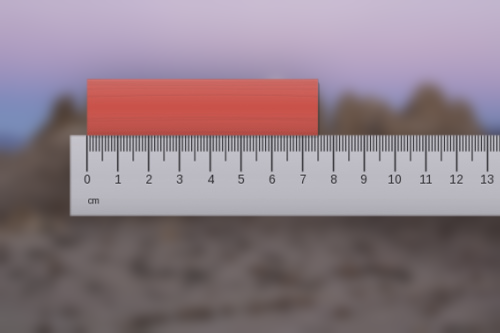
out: 7.5 cm
